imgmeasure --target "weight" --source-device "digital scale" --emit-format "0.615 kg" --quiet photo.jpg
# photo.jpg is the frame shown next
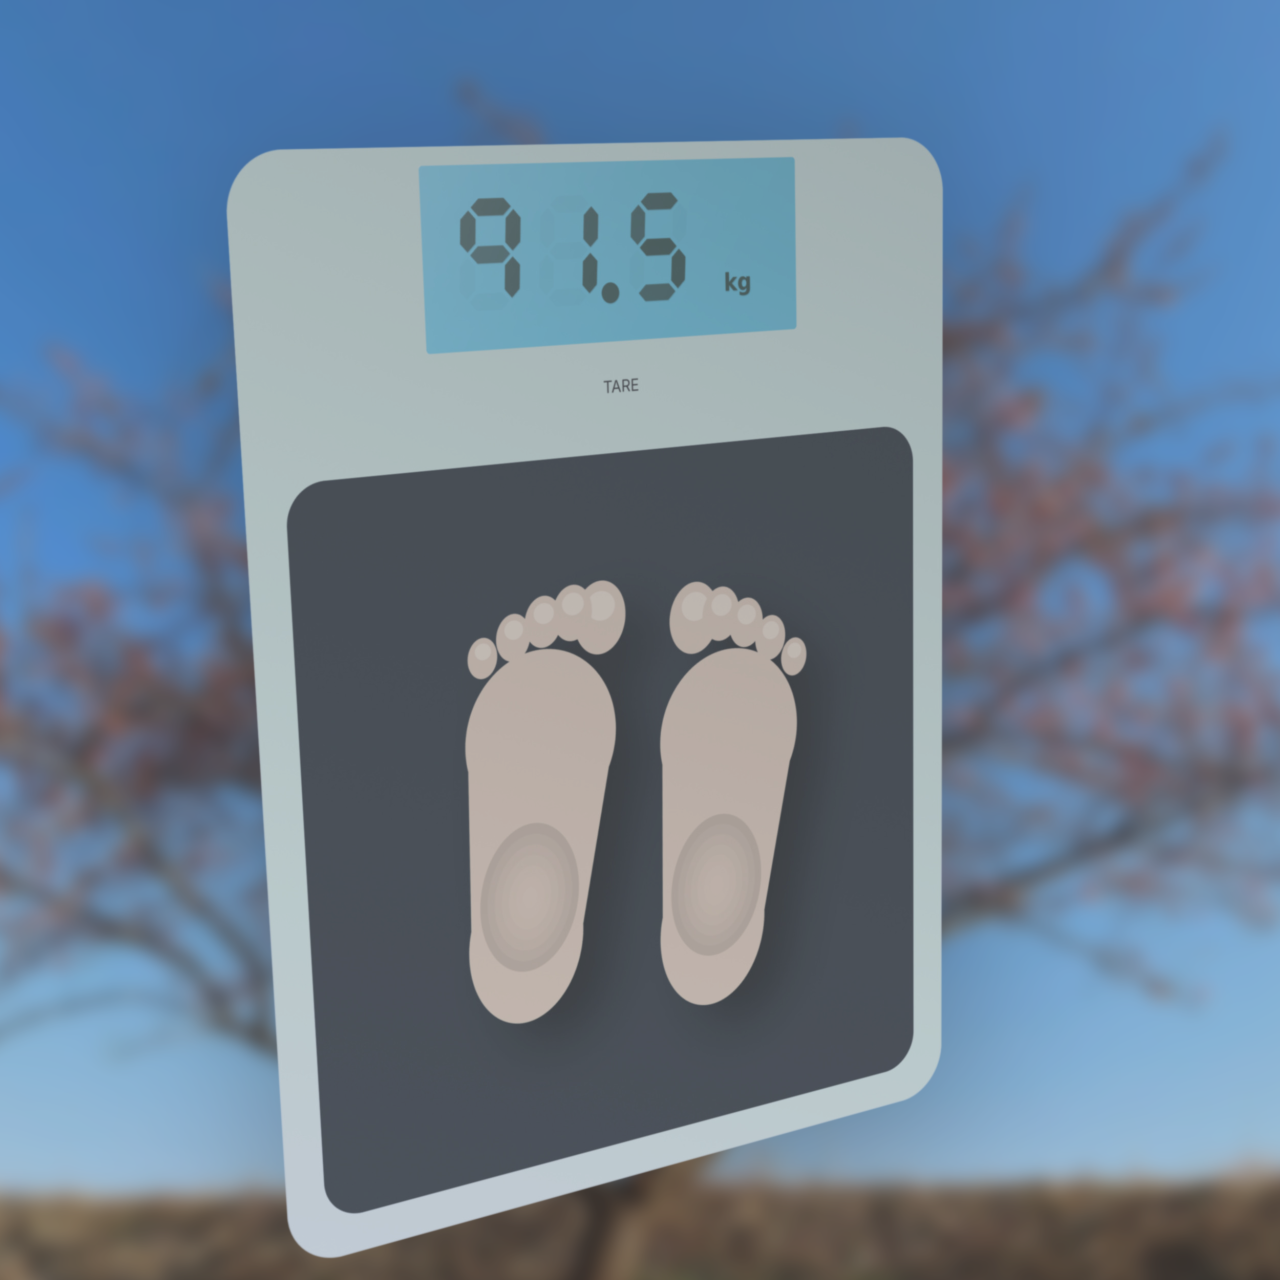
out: 91.5 kg
